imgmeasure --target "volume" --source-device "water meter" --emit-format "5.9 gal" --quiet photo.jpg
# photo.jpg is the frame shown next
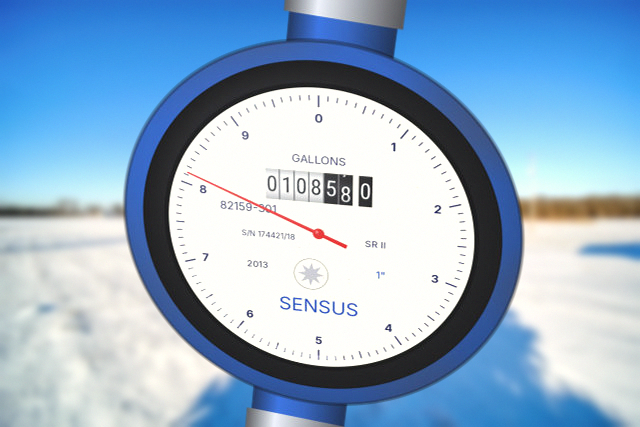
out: 108578.1 gal
